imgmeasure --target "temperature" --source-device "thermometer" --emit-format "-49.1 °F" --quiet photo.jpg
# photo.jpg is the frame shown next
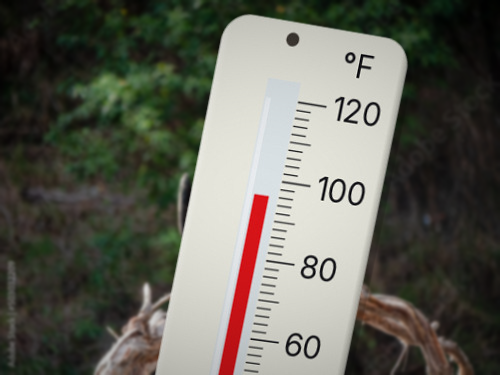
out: 96 °F
